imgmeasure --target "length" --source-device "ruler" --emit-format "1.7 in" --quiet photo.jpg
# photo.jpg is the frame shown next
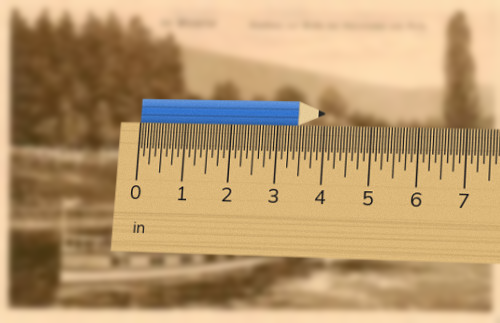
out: 4 in
